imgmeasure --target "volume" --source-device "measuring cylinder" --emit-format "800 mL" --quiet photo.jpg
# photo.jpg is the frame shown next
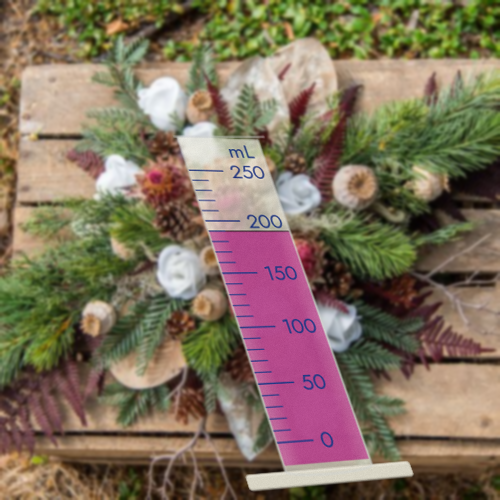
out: 190 mL
